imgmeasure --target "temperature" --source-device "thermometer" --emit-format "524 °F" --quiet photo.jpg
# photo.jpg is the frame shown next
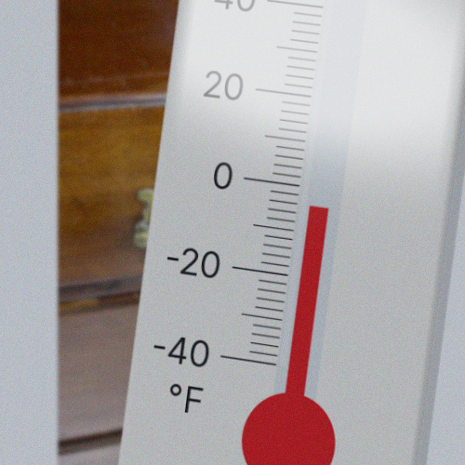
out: -4 °F
